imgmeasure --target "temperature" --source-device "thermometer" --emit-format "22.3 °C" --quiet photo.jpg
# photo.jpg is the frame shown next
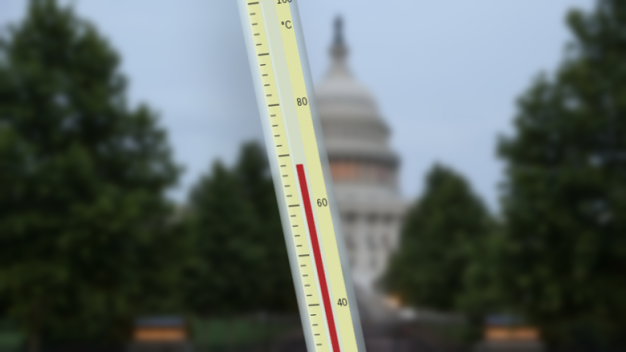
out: 68 °C
